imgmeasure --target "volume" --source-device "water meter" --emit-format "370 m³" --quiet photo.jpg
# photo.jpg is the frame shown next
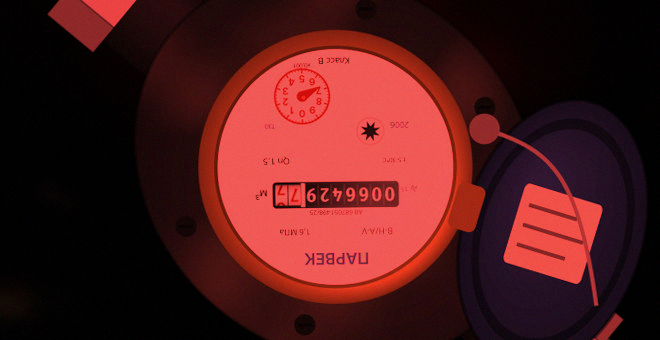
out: 66429.766 m³
